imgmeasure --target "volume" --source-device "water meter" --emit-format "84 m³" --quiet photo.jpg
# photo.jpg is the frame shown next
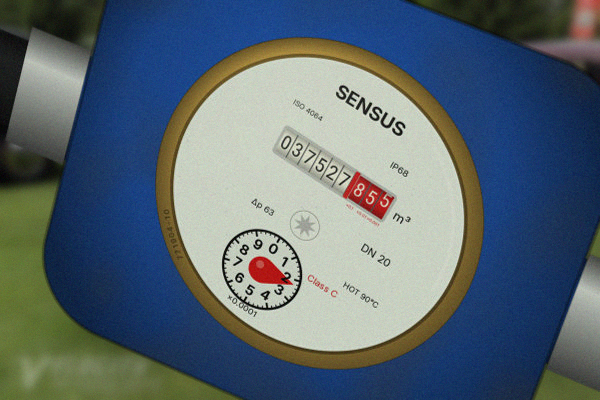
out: 37527.8552 m³
